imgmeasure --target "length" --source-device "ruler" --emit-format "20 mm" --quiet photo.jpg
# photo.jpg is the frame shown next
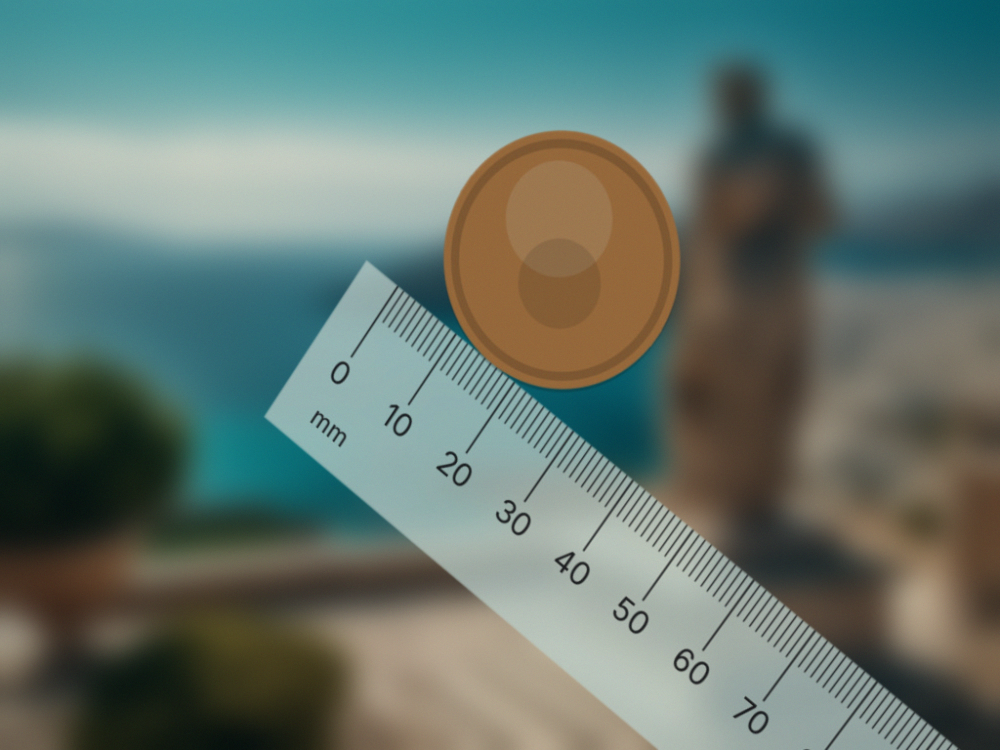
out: 32 mm
